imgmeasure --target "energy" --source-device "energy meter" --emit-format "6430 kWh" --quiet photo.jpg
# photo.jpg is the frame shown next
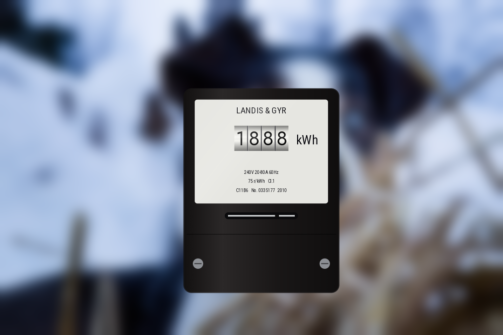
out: 1888 kWh
